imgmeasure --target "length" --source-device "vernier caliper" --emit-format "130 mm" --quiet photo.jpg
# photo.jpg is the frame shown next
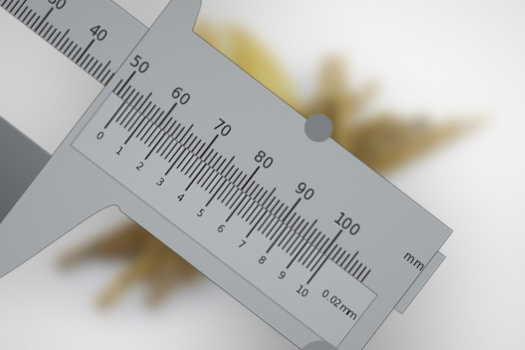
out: 52.0 mm
